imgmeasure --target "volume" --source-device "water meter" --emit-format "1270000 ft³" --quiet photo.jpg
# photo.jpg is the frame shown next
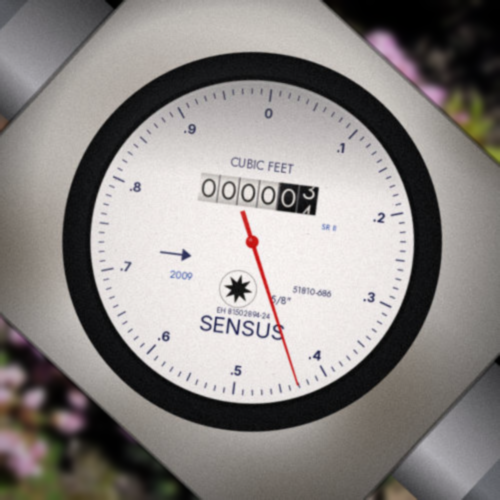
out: 3.43 ft³
